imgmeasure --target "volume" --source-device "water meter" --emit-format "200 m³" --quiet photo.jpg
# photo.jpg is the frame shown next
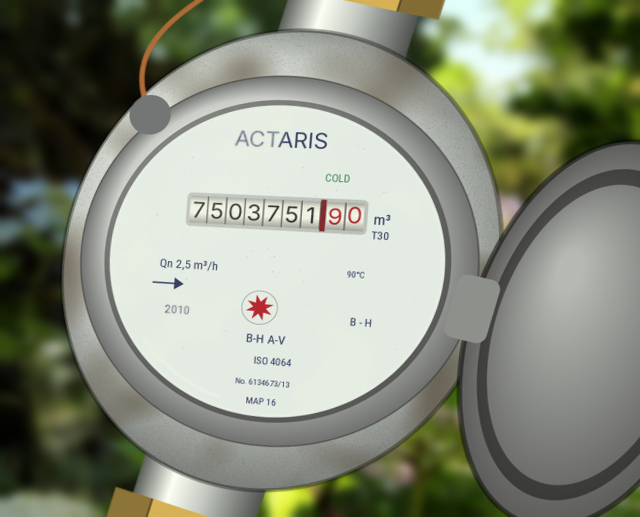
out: 7503751.90 m³
